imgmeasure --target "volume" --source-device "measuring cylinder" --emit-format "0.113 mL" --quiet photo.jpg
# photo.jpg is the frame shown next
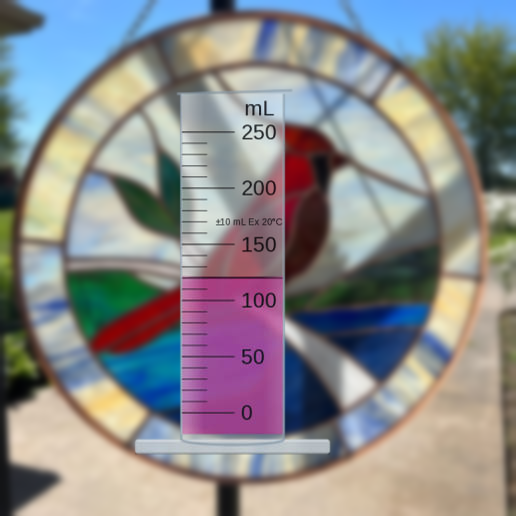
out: 120 mL
